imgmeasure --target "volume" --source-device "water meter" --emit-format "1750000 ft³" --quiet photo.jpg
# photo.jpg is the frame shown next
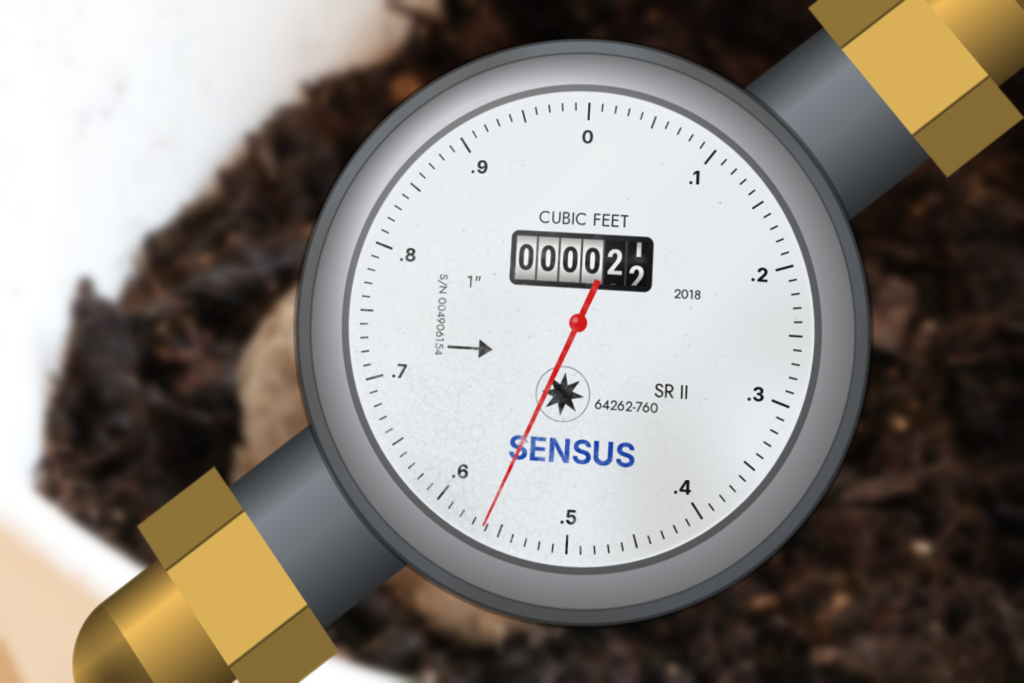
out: 21.56 ft³
